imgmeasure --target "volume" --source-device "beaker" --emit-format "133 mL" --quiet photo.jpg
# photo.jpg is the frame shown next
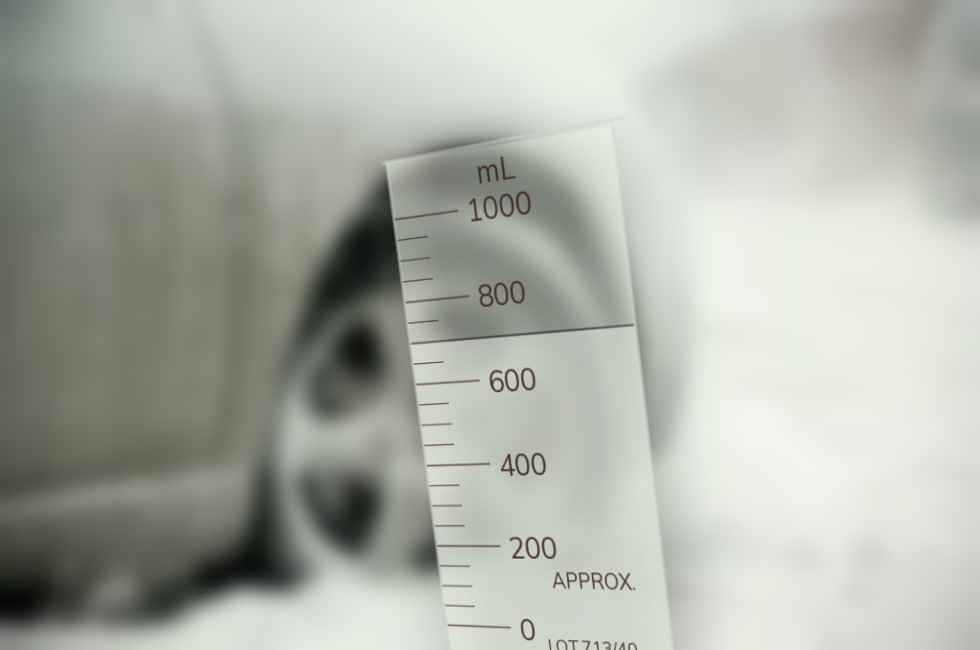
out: 700 mL
